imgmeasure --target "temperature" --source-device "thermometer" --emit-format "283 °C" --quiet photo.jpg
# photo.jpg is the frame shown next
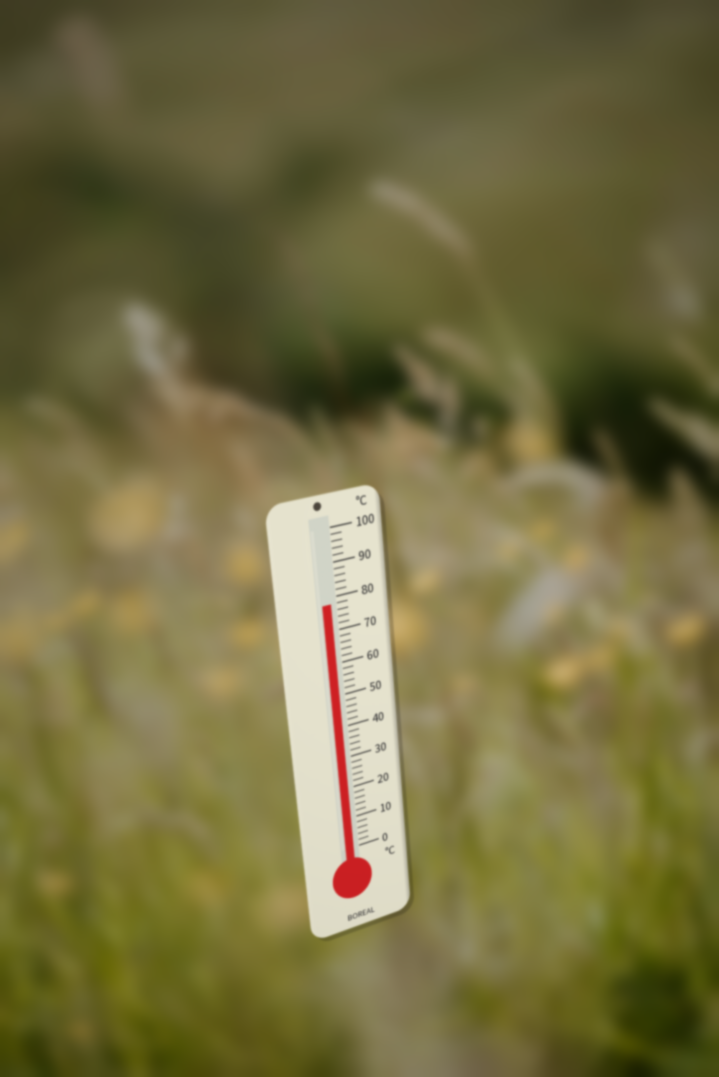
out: 78 °C
